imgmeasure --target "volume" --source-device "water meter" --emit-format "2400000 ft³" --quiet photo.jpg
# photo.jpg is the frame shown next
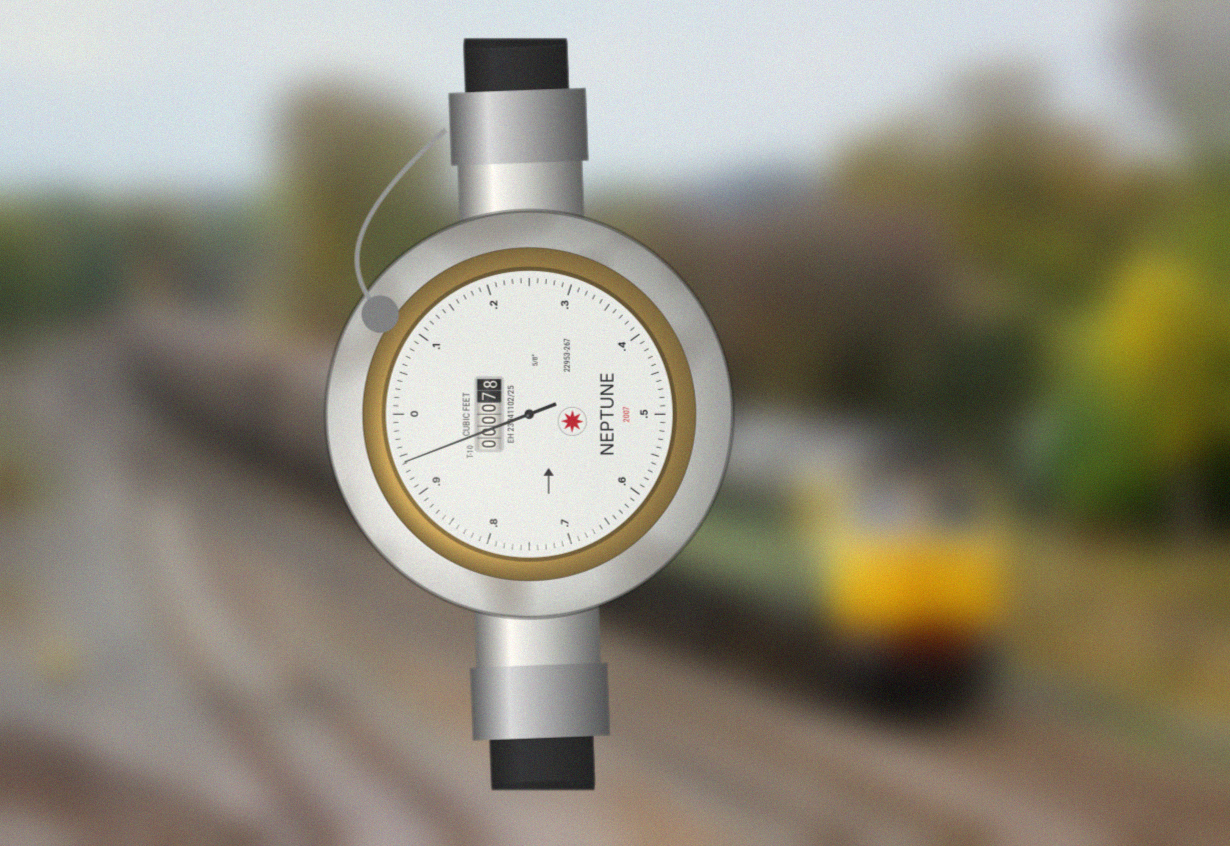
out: 77.94 ft³
